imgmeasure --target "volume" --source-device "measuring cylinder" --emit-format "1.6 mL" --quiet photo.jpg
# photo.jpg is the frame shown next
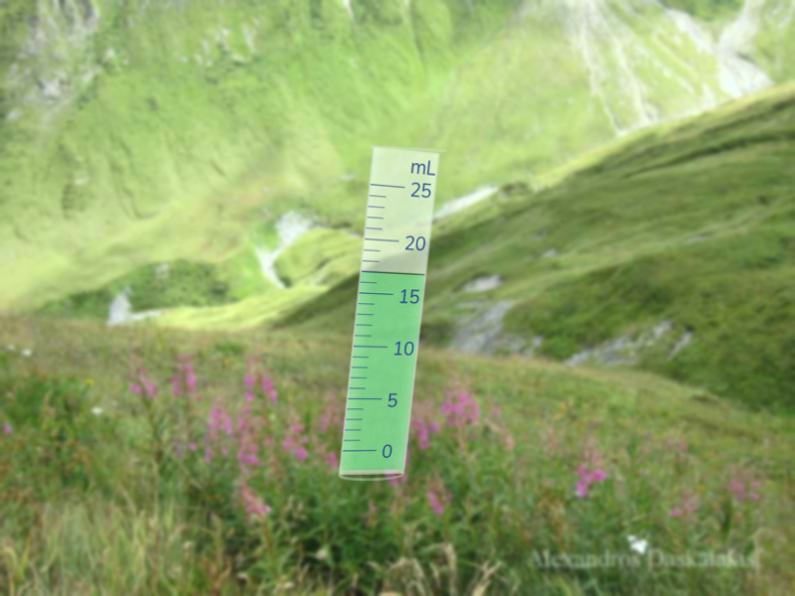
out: 17 mL
